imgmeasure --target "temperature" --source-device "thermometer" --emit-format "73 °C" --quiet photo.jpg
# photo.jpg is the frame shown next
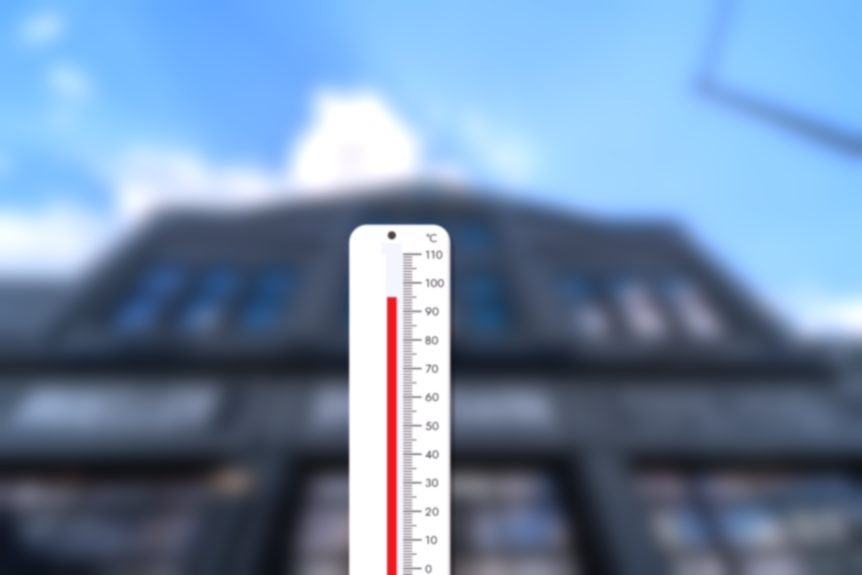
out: 95 °C
